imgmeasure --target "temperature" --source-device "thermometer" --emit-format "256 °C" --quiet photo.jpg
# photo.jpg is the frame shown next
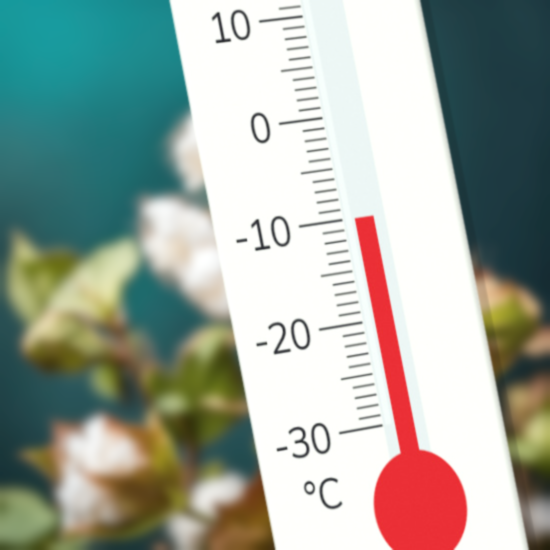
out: -10 °C
